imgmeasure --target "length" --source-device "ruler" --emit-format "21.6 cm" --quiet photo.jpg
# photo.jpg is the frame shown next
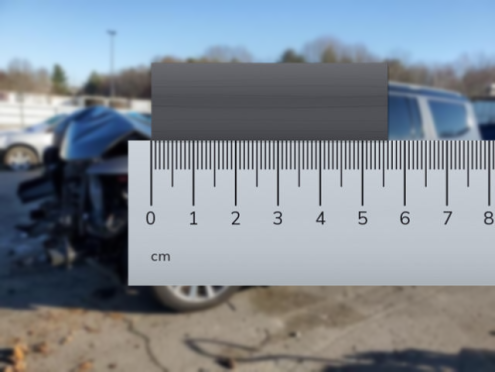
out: 5.6 cm
